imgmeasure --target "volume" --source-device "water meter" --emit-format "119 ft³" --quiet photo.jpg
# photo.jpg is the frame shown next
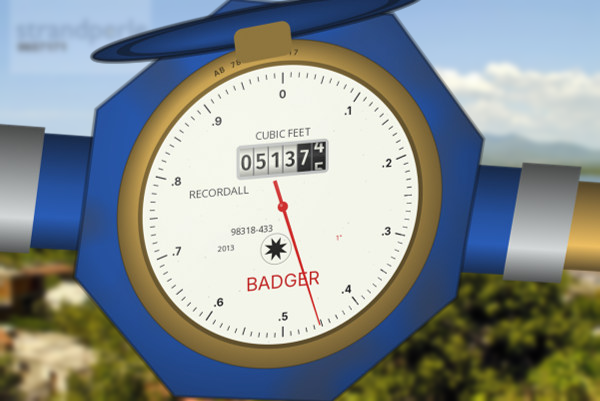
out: 51374.45 ft³
